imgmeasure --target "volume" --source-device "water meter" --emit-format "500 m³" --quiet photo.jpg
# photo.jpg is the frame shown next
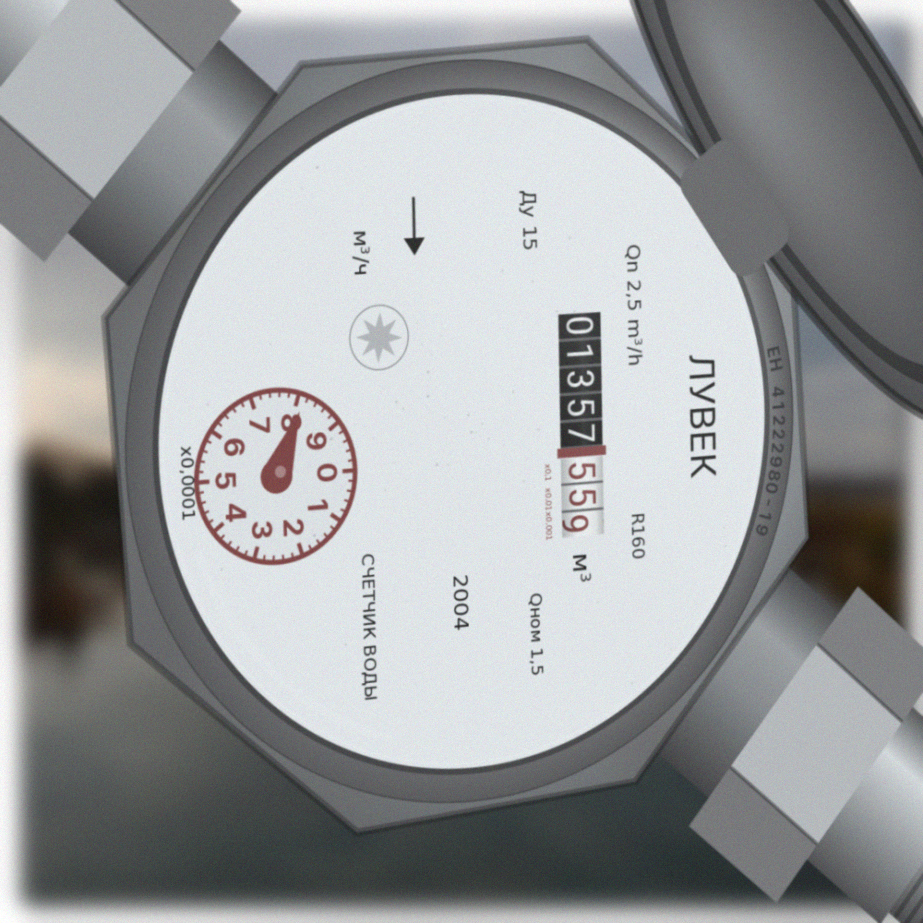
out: 1357.5588 m³
